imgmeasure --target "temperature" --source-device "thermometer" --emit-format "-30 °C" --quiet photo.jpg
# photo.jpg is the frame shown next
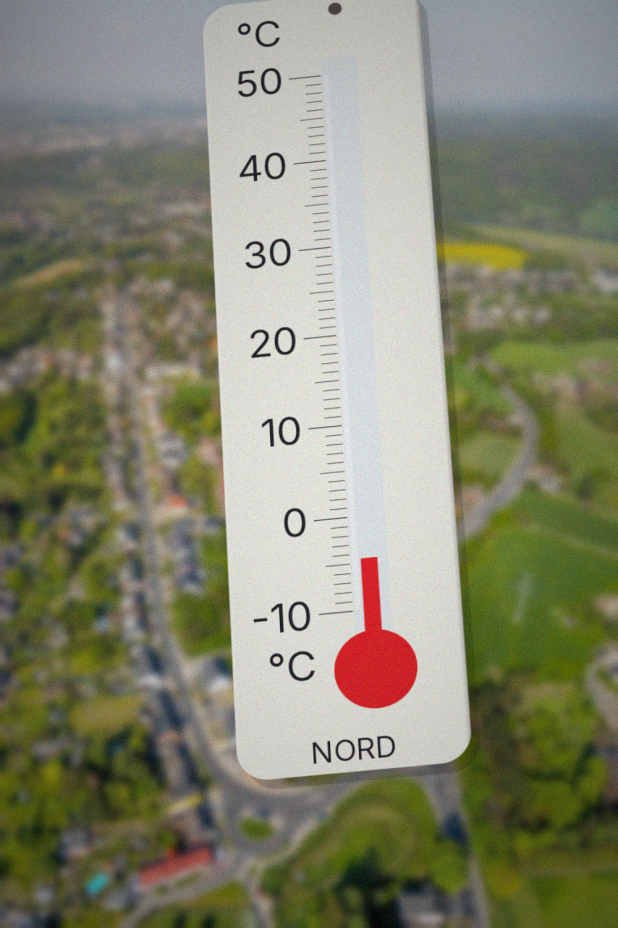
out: -4.5 °C
